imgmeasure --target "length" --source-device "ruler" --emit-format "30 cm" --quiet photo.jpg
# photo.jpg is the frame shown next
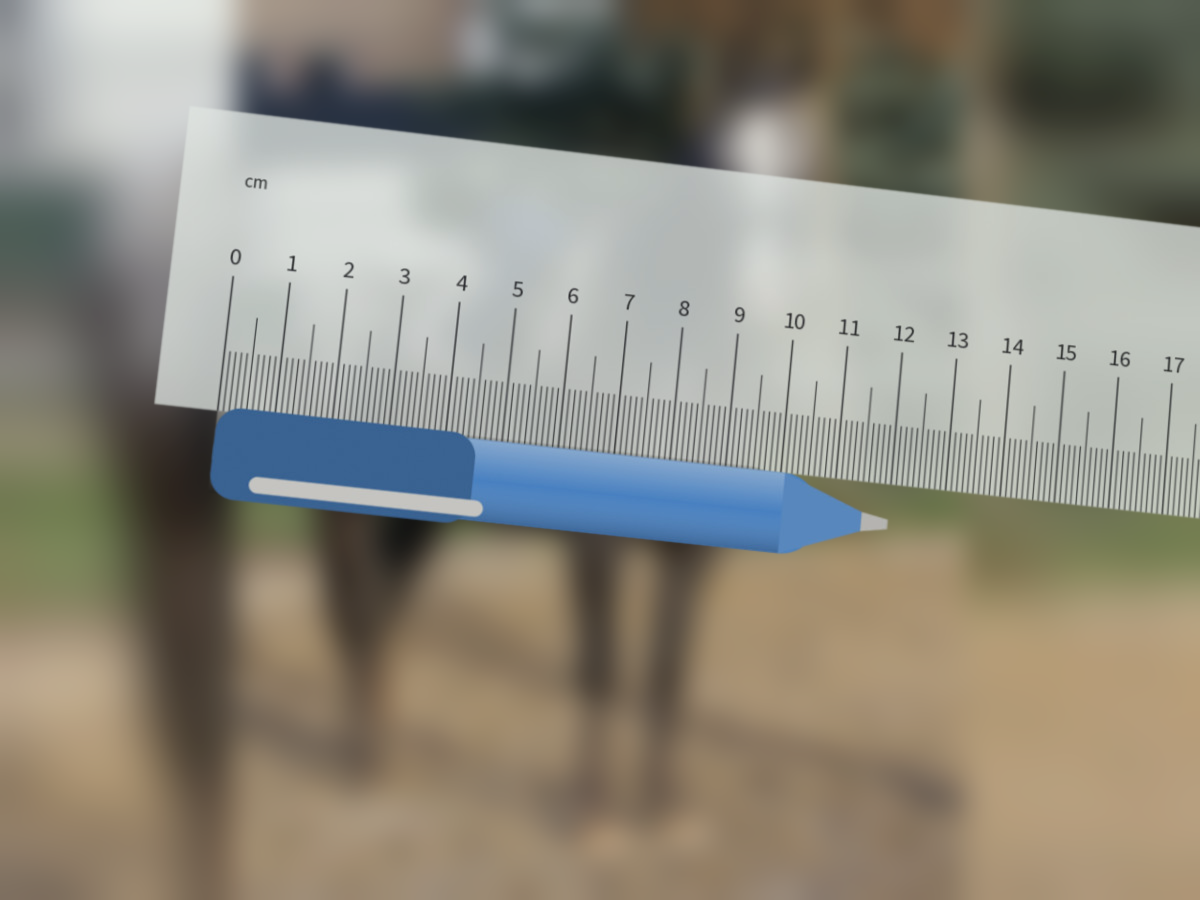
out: 12 cm
